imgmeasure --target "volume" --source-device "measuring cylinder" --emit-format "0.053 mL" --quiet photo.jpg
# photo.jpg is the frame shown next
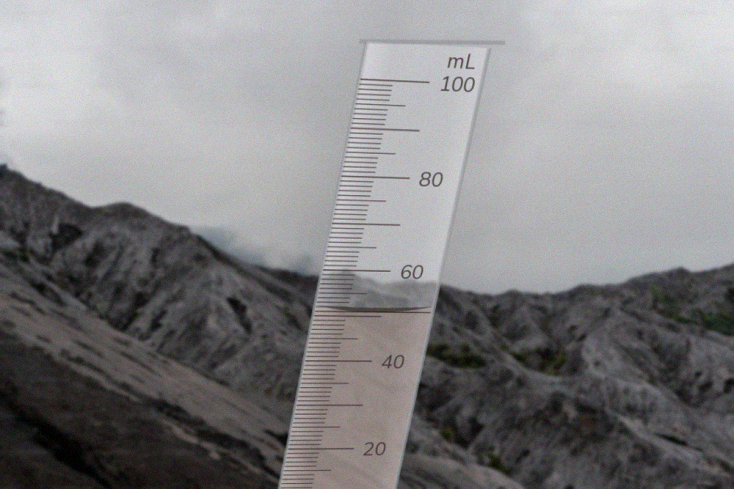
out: 51 mL
